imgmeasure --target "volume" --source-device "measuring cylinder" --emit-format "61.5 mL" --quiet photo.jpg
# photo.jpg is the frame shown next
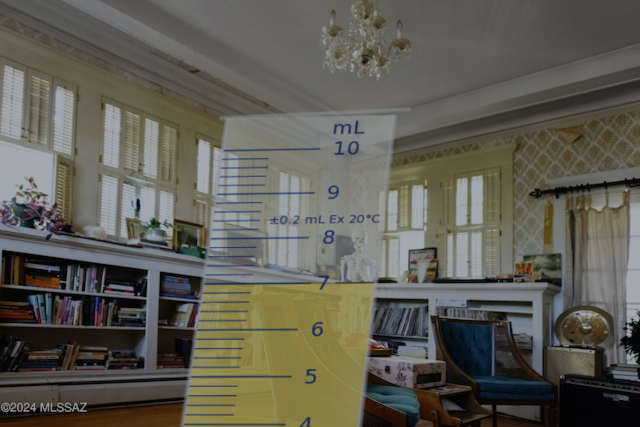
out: 7 mL
